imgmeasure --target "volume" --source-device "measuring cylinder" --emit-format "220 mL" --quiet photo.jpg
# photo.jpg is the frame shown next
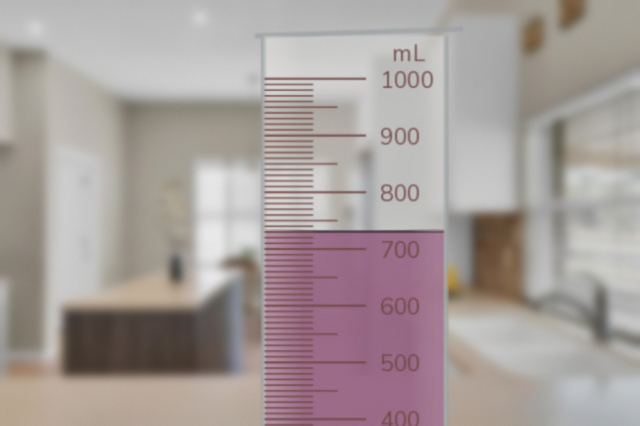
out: 730 mL
